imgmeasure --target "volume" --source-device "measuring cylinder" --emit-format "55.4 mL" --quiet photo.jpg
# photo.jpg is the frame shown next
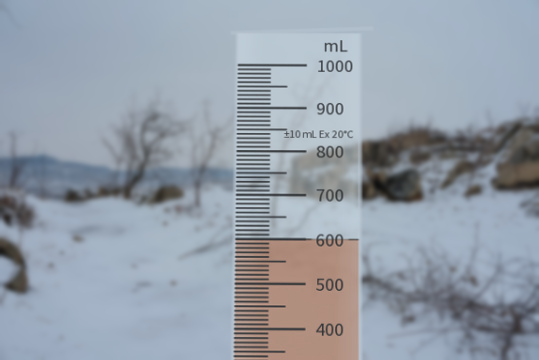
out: 600 mL
